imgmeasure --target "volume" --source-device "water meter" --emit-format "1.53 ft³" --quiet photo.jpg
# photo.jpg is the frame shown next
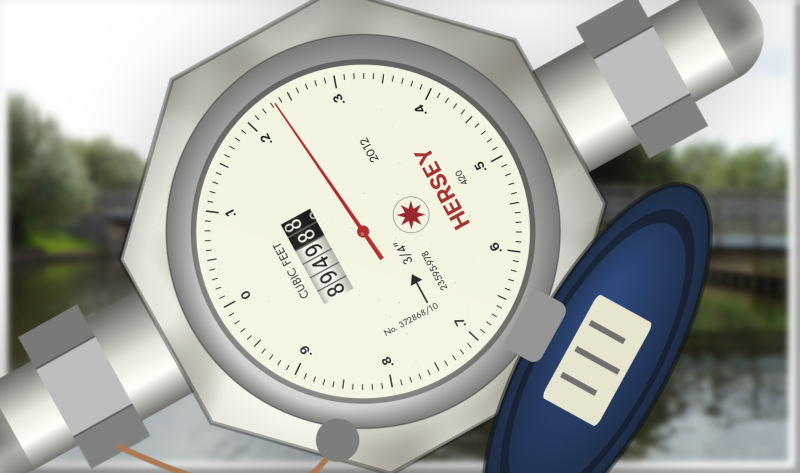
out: 894988.23 ft³
